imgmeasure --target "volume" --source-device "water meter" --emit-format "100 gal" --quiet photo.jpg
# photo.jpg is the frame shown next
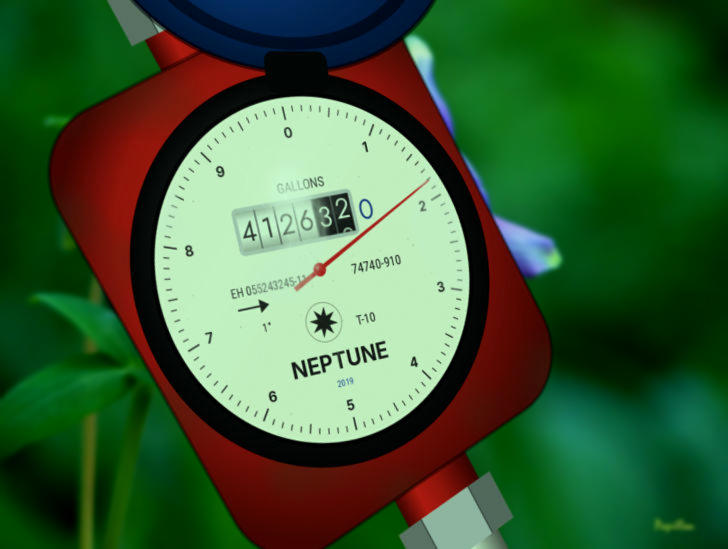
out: 4126321.8 gal
